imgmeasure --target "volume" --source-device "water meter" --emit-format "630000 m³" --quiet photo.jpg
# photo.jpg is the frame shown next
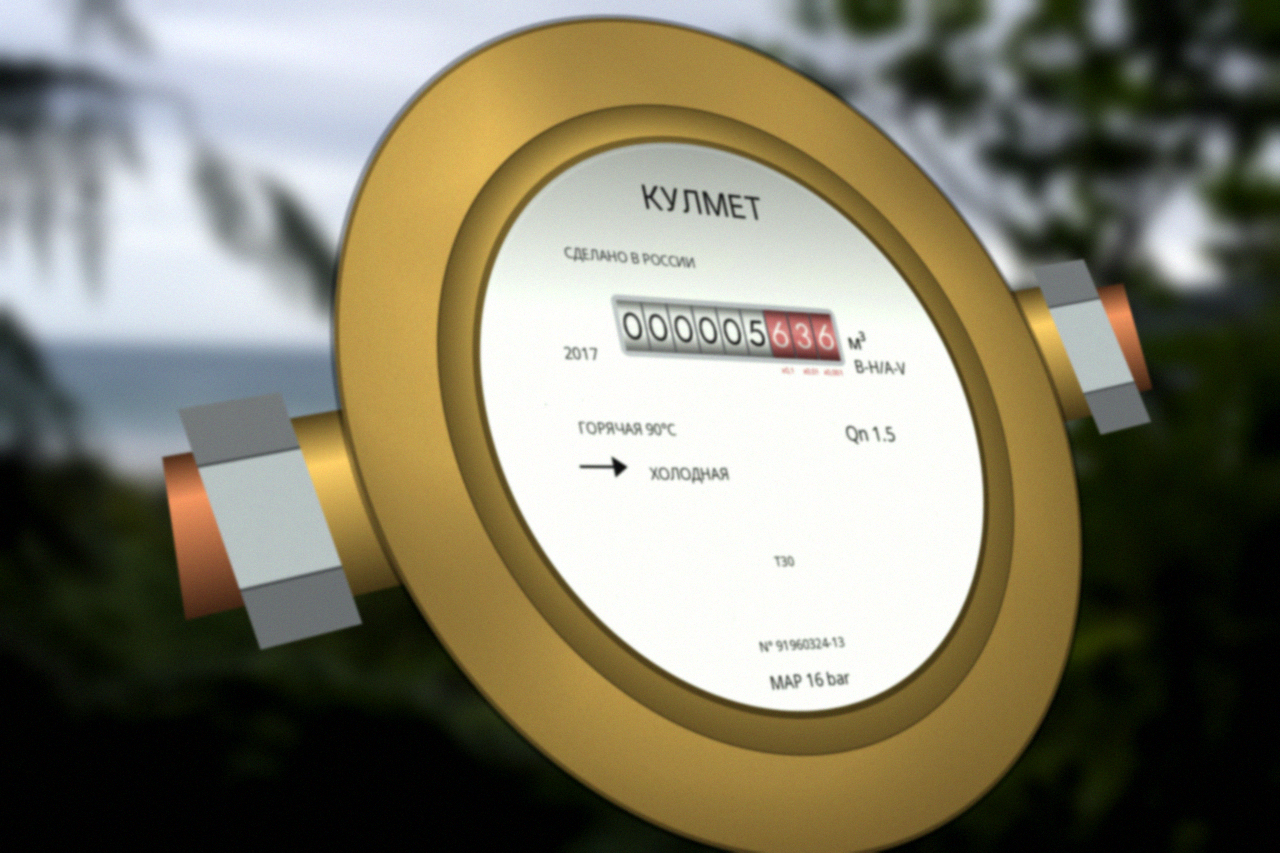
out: 5.636 m³
